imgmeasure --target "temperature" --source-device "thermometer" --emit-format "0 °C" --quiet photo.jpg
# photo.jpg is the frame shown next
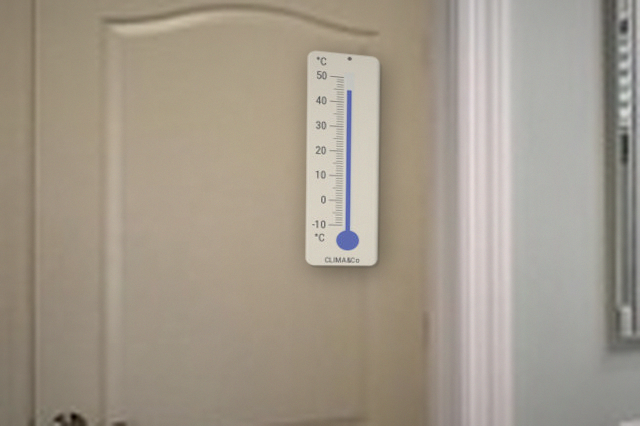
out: 45 °C
